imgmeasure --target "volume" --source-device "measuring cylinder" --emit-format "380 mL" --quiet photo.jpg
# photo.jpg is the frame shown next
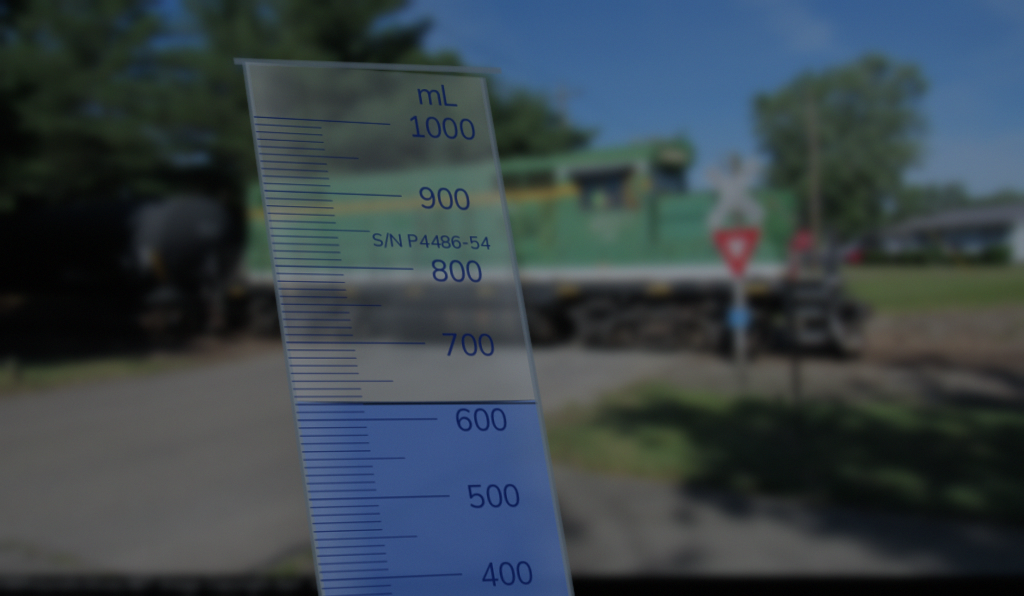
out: 620 mL
